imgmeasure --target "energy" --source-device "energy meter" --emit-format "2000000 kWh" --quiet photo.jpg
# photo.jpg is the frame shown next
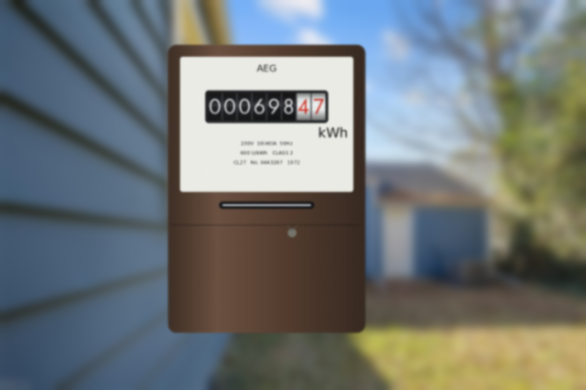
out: 698.47 kWh
